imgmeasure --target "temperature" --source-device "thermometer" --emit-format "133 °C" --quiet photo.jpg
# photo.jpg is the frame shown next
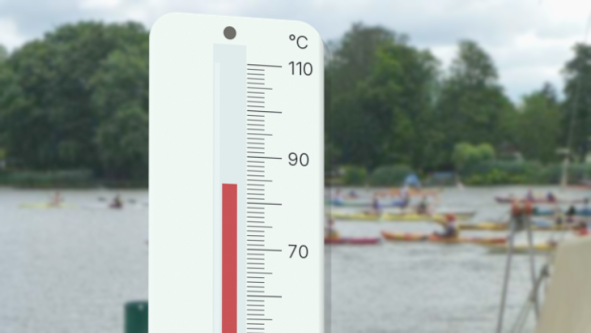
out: 84 °C
